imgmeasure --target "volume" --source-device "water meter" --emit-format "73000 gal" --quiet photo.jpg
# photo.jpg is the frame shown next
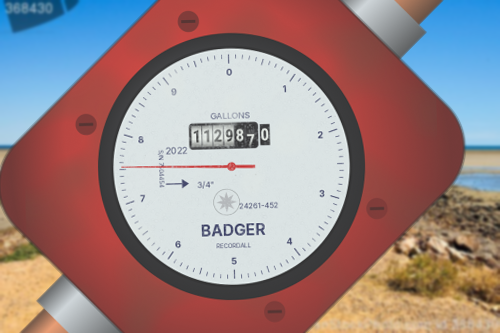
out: 1129867.5 gal
